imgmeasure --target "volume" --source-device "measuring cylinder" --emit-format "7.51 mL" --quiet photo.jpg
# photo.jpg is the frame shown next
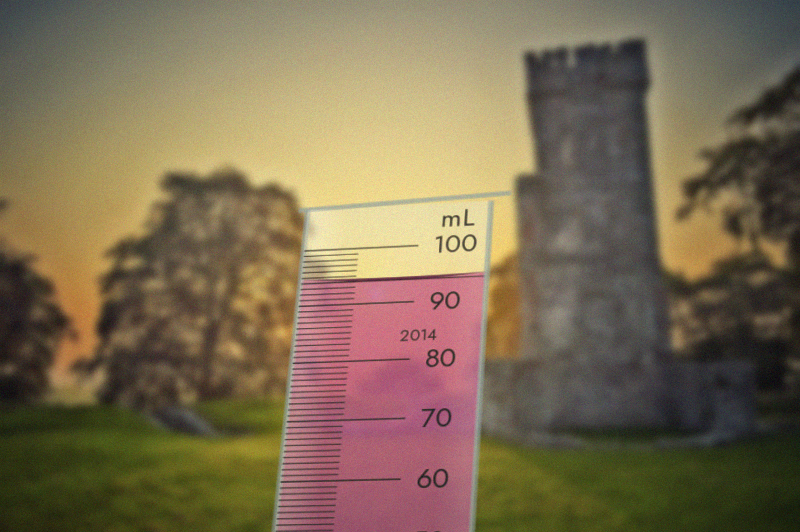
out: 94 mL
